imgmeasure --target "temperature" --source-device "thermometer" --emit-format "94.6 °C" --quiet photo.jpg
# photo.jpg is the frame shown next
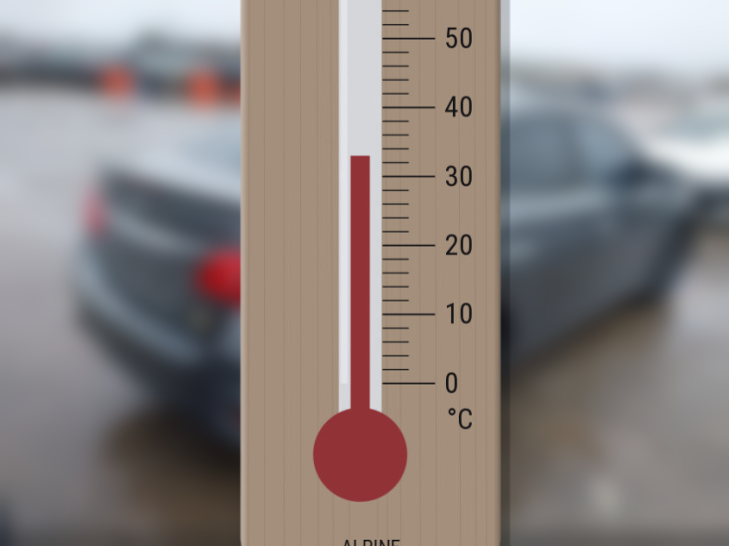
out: 33 °C
